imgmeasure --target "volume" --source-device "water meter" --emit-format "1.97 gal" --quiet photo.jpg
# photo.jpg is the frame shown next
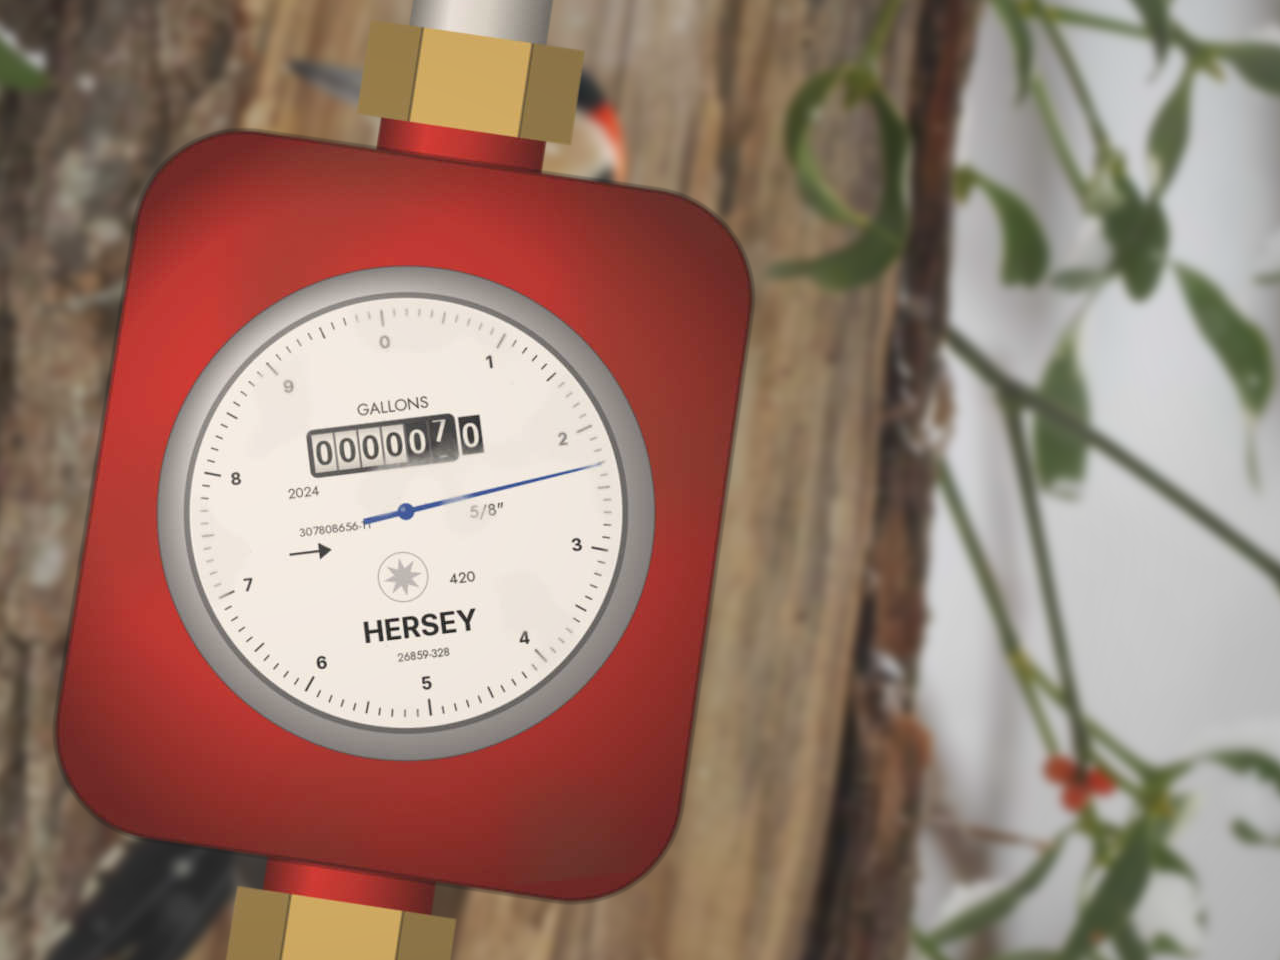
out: 72.3 gal
